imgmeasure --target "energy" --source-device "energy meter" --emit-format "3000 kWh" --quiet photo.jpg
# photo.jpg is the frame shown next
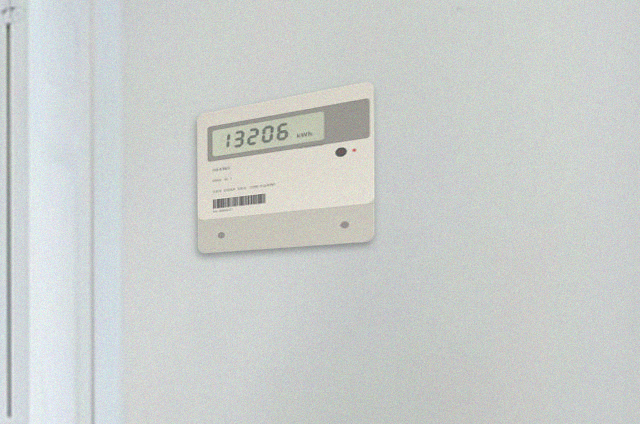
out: 13206 kWh
